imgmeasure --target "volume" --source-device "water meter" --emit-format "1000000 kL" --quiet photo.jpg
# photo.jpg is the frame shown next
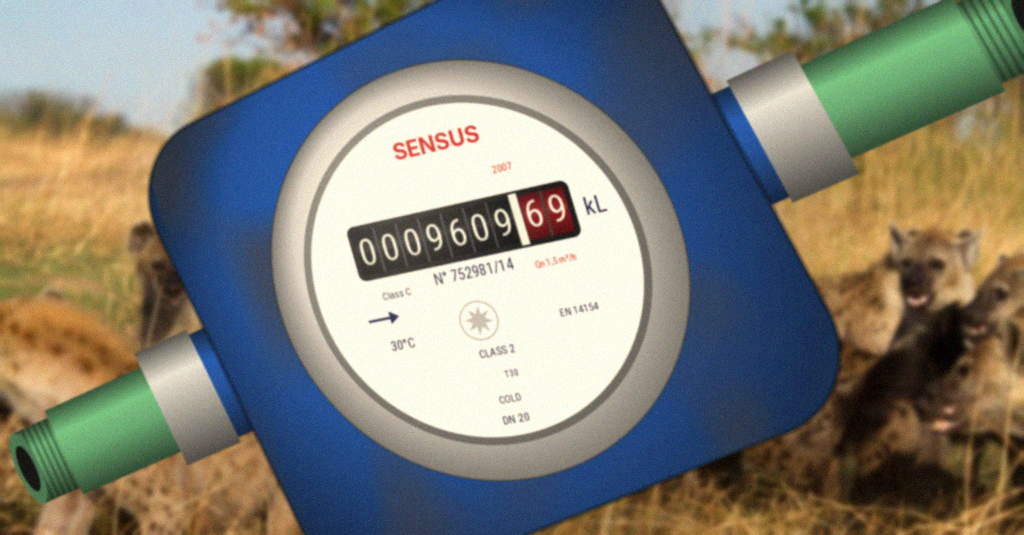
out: 9609.69 kL
